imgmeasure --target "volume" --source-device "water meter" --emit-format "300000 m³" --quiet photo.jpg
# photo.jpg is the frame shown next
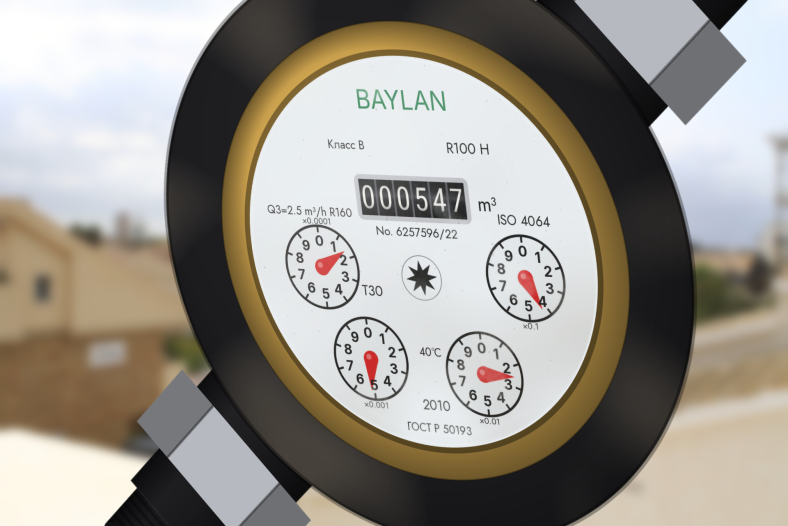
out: 547.4251 m³
